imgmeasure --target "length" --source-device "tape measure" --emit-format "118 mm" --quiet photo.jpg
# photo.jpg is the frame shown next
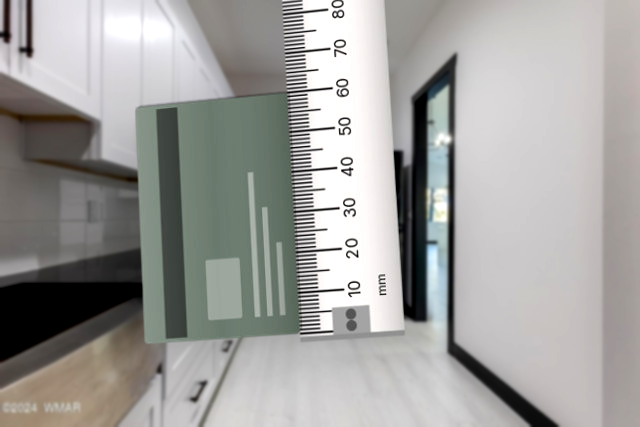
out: 60 mm
